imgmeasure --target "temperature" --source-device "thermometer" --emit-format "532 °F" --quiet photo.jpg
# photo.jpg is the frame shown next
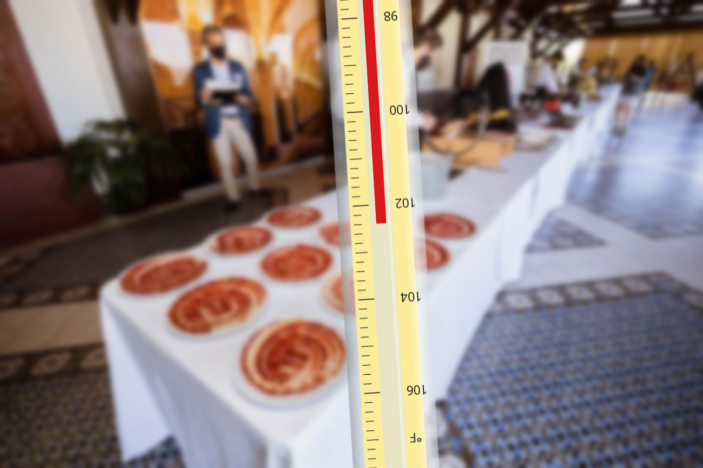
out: 102.4 °F
